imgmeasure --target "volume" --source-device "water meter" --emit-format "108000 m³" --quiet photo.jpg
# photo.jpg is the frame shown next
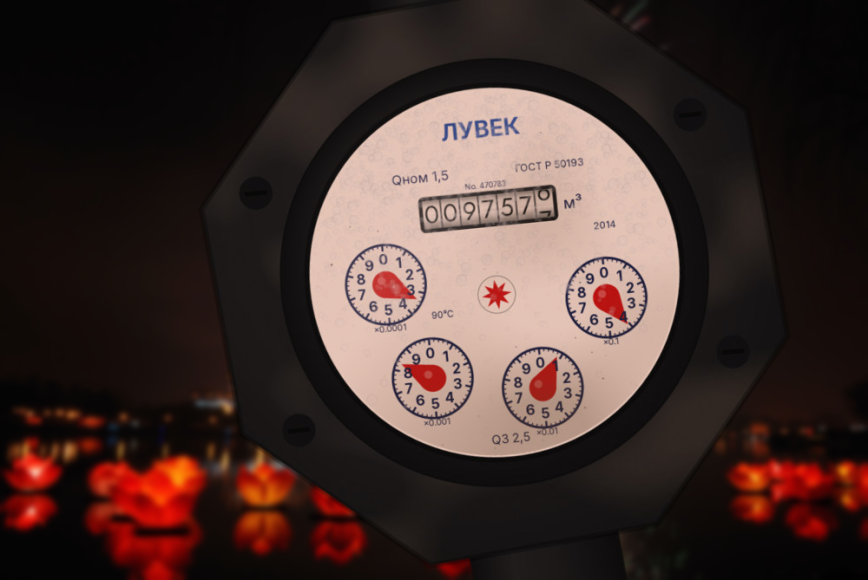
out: 97576.4083 m³
